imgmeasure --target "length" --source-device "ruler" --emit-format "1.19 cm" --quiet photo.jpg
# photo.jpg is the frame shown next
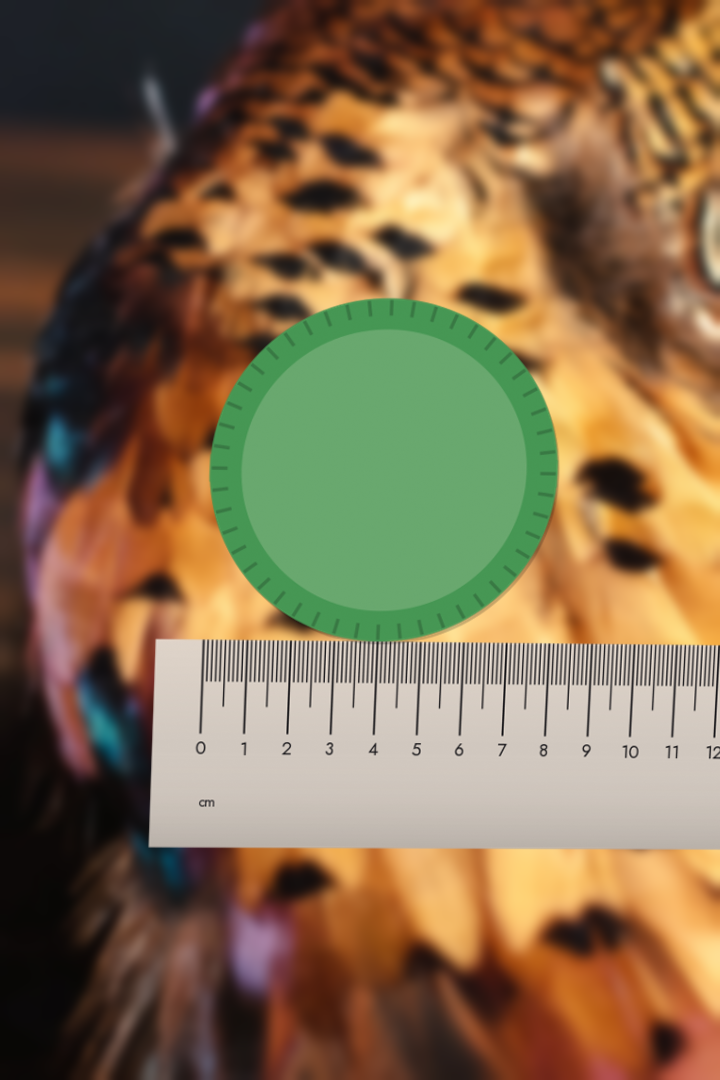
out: 8 cm
